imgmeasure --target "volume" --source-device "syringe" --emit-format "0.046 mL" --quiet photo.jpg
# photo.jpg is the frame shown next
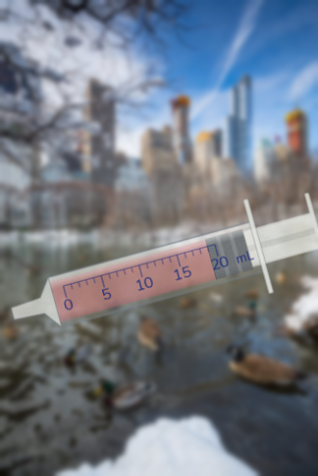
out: 19 mL
